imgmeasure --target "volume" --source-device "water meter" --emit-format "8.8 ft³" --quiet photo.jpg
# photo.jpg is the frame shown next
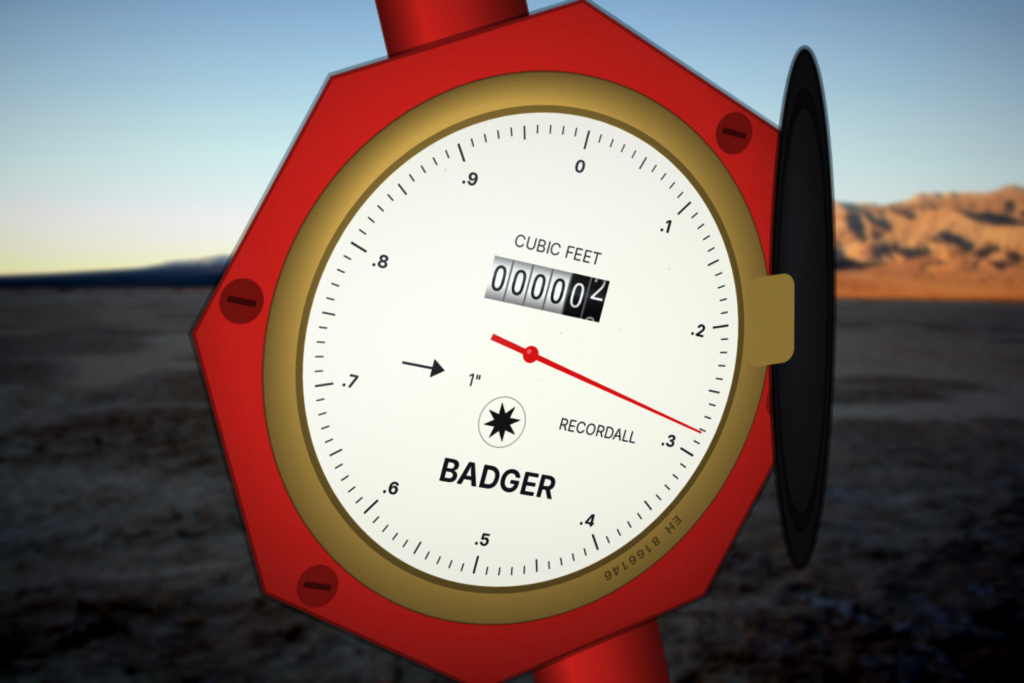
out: 2.28 ft³
